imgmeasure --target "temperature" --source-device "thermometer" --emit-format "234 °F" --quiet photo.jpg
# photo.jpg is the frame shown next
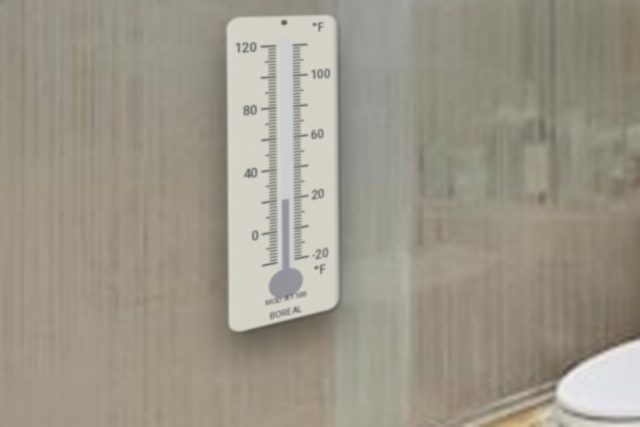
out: 20 °F
